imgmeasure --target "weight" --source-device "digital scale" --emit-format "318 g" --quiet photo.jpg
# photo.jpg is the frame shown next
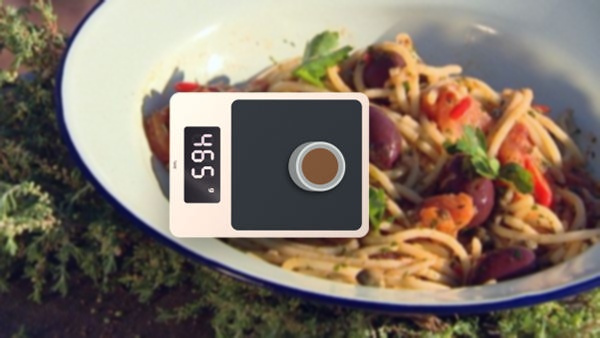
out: 465 g
